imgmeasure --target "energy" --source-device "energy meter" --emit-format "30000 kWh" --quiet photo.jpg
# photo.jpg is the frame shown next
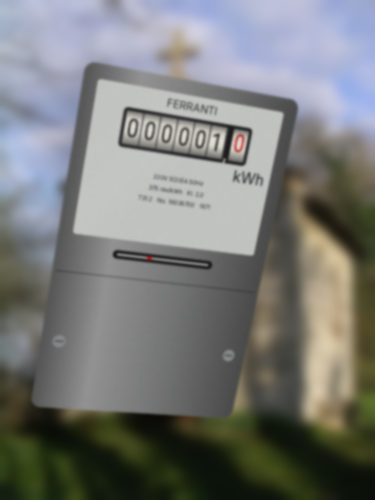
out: 1.0 kWh
